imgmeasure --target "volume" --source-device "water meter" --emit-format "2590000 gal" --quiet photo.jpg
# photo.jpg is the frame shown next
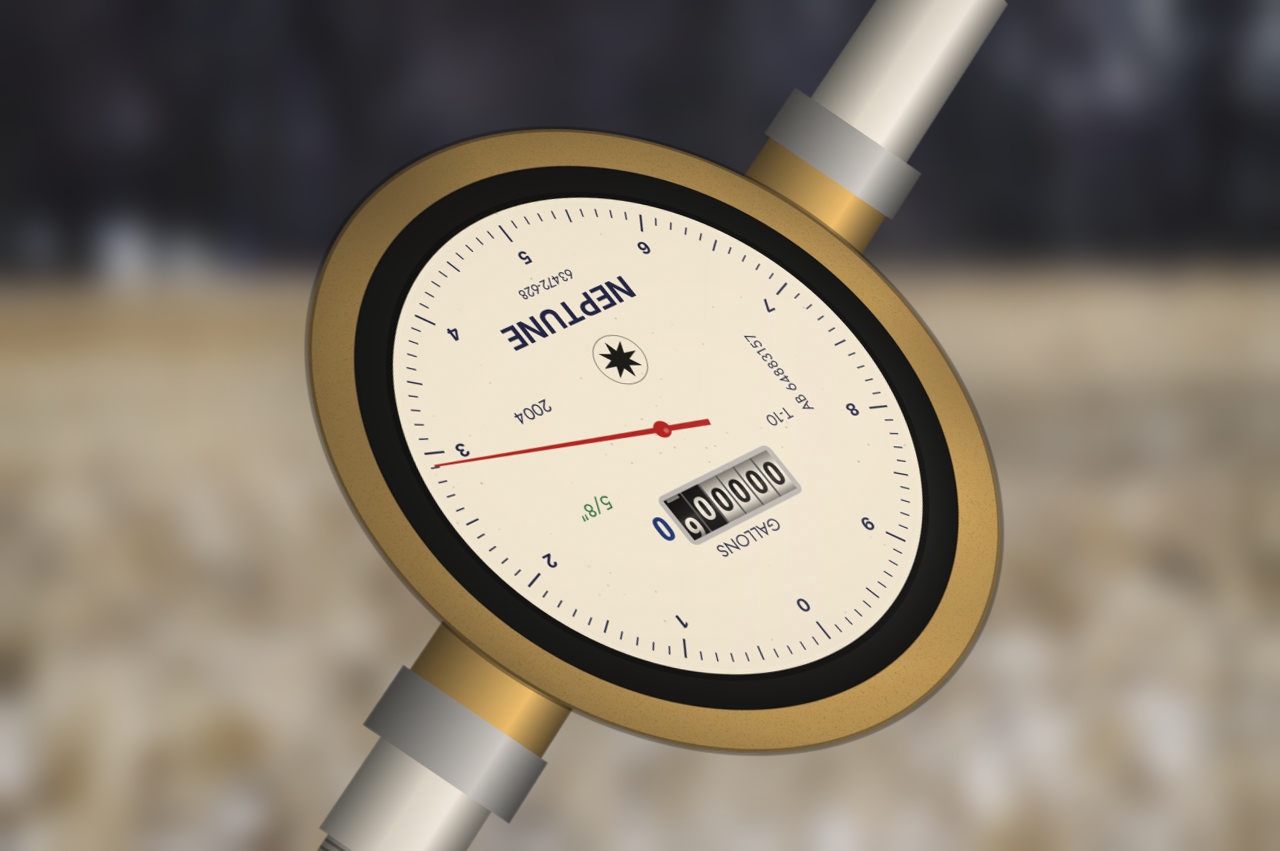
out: 62.9 gal
